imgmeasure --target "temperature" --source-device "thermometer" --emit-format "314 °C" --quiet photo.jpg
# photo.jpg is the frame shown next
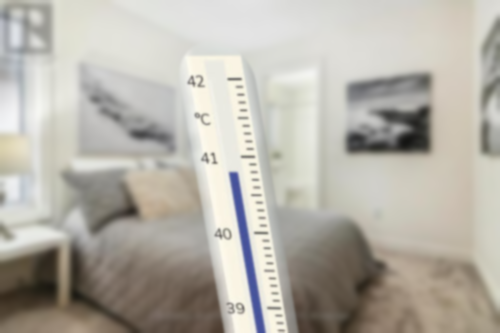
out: 40.8 °C
